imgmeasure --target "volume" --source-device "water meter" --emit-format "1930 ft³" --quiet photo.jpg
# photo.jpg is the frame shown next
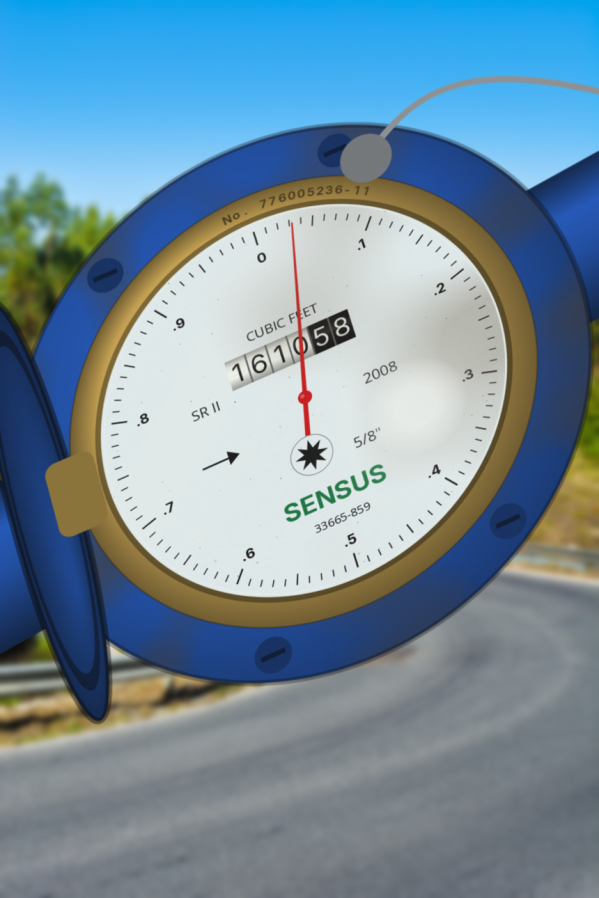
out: 161058.03 ft³
